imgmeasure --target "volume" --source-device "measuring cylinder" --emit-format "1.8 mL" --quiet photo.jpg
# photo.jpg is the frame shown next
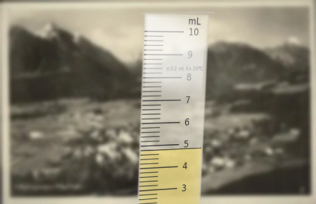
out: 4.8 mL
